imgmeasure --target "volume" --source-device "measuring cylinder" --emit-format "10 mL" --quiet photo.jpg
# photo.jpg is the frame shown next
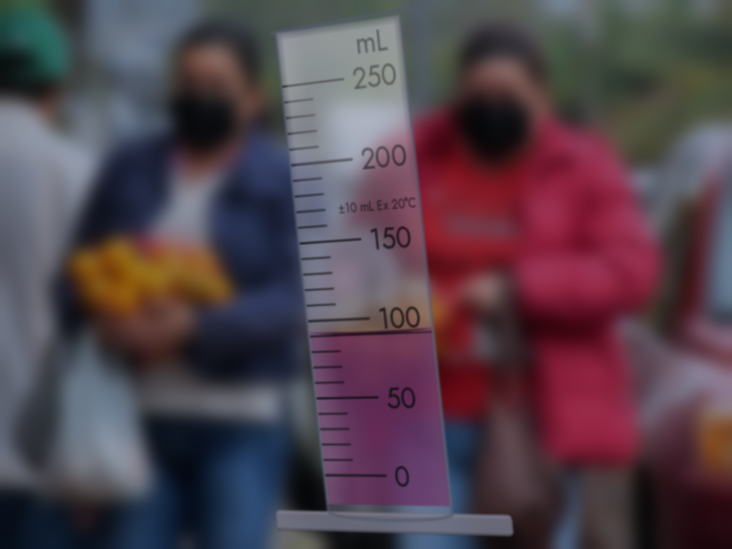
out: 90 mL
